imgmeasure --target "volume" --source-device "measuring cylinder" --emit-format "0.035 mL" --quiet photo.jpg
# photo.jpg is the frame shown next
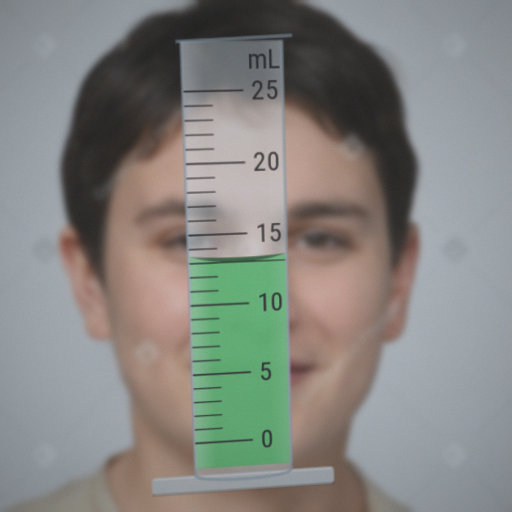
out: 13 mL
